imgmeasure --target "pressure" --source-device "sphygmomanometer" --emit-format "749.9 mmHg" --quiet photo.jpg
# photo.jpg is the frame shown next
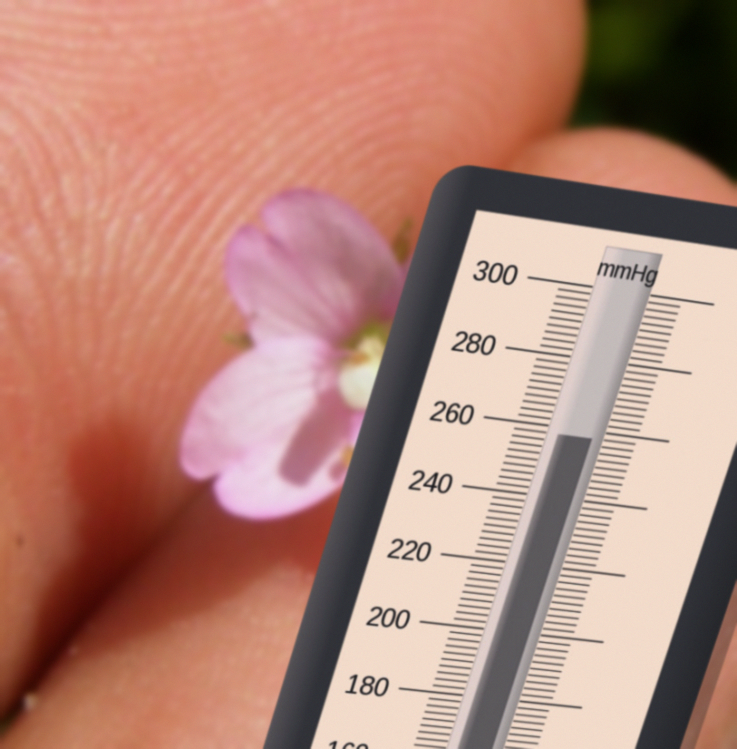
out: 258 mmHg
